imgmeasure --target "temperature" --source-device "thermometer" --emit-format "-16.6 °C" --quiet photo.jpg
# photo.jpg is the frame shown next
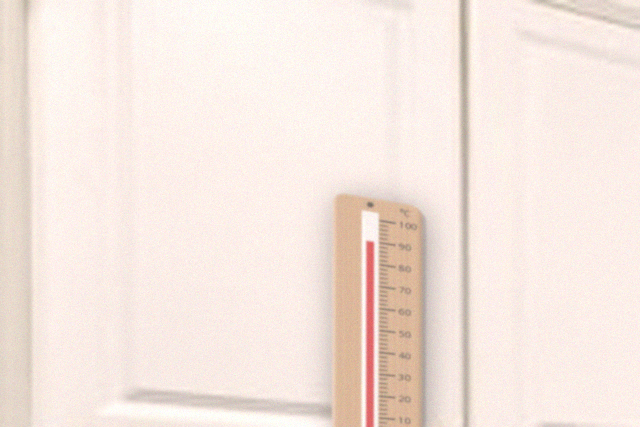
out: 90 °C
